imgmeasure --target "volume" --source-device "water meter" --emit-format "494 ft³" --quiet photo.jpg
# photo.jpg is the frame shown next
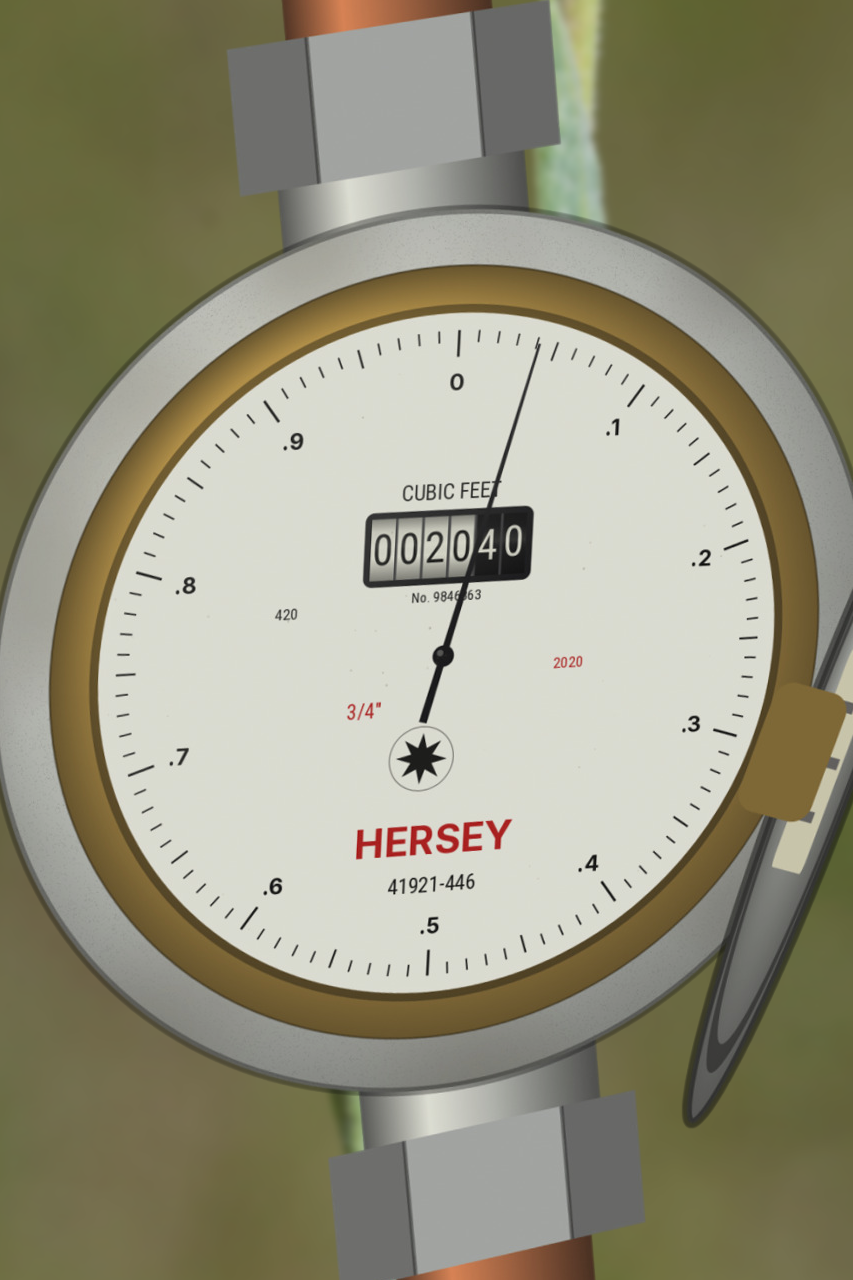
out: 2040.04 ft³
